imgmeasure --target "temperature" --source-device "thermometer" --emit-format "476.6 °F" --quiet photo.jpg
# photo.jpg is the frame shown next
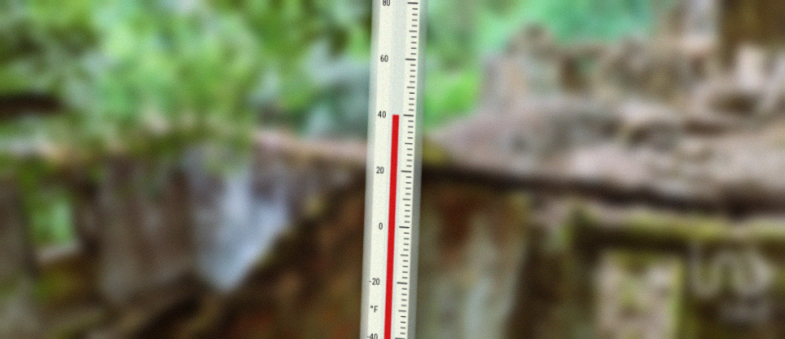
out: 40 °F
